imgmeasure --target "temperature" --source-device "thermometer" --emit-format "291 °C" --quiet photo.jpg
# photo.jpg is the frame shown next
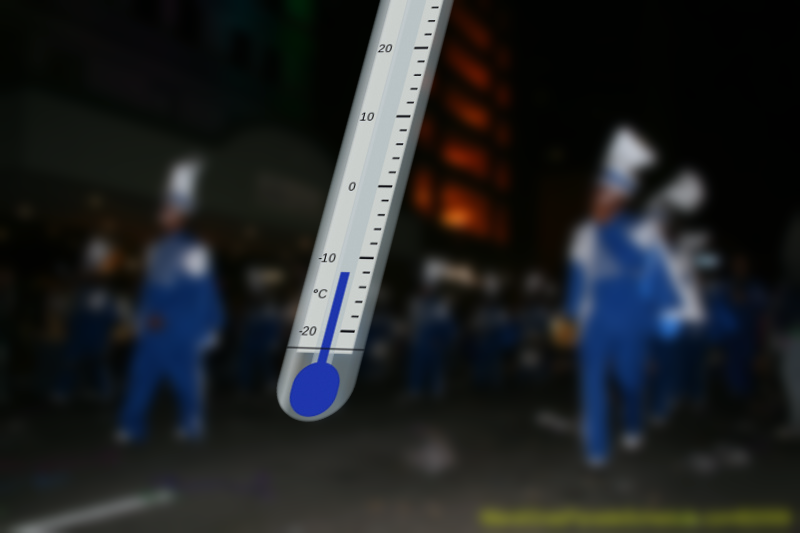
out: -12 °C
